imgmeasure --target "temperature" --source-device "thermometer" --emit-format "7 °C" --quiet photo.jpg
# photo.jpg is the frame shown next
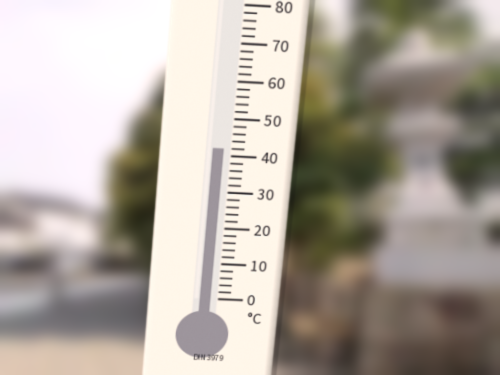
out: 42 °C
